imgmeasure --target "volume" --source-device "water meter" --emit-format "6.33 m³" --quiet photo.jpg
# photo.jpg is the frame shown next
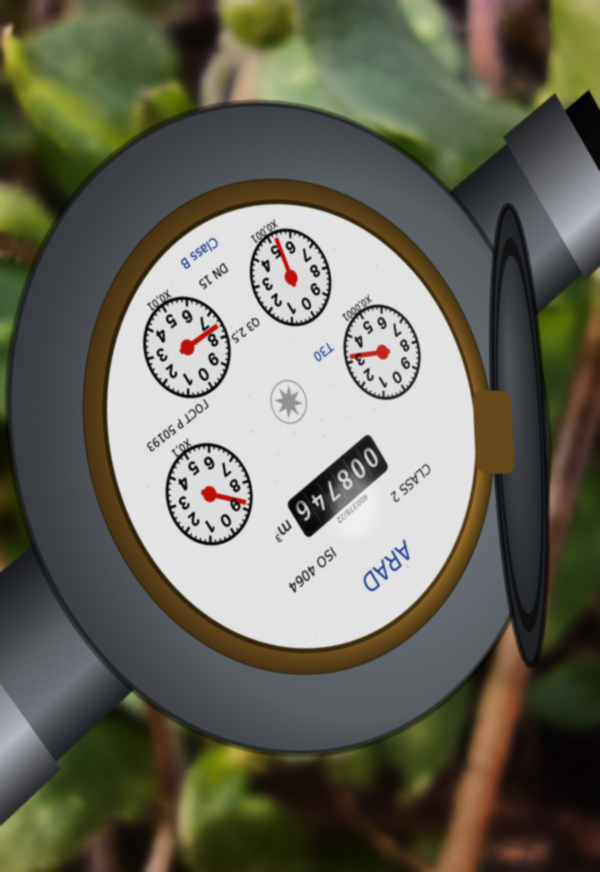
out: 8745.8753 m³
